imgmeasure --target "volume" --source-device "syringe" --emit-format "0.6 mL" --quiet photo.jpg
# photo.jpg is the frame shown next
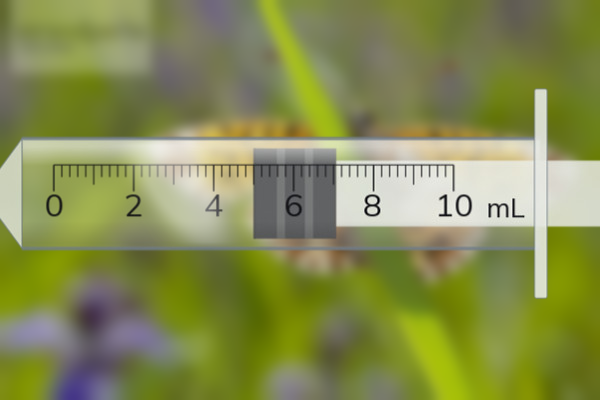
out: 5 mL
